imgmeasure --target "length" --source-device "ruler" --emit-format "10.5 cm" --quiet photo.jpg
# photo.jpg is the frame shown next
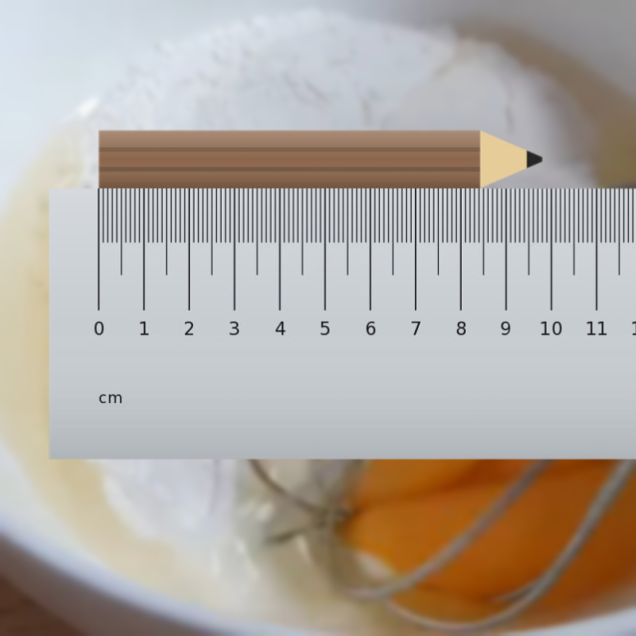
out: 9.8 cm
